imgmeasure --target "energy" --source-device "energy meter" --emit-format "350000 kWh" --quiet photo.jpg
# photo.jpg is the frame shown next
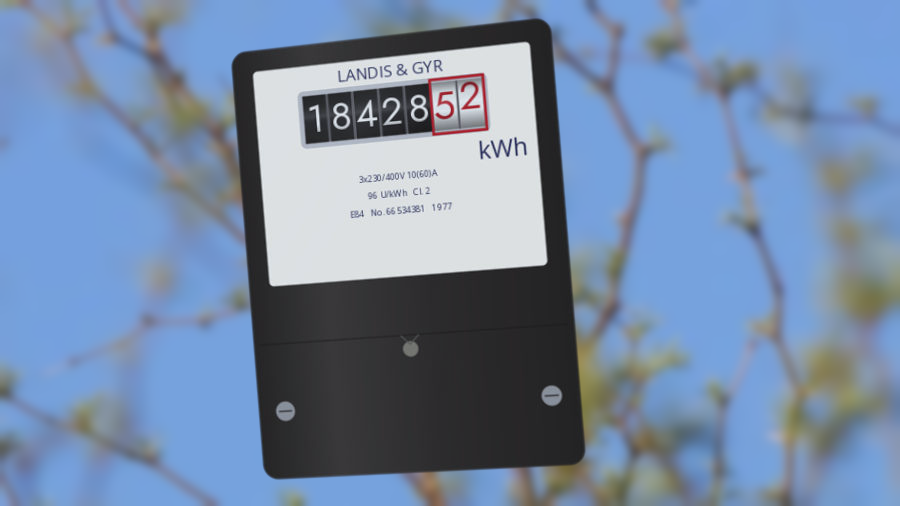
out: 18428.52 kWh
